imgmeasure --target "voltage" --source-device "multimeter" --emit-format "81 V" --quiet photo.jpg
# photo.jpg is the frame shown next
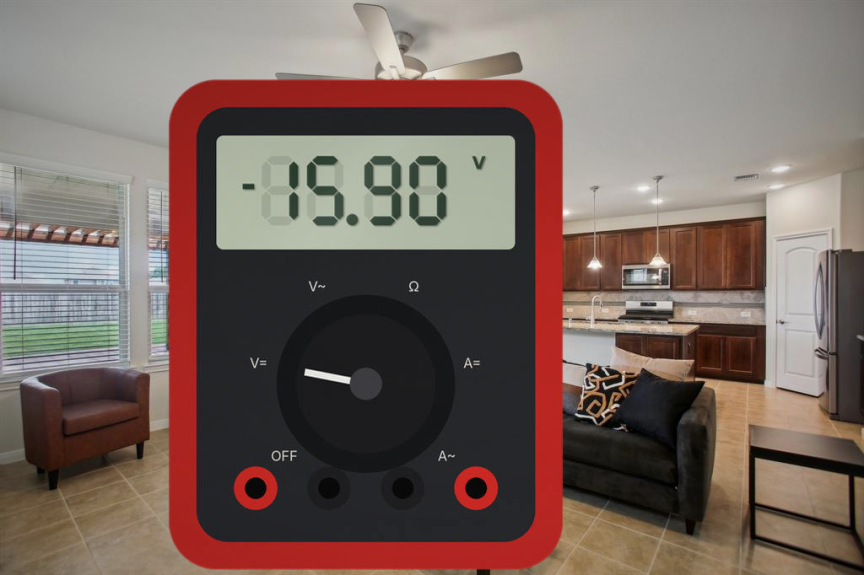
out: -15.90 V
